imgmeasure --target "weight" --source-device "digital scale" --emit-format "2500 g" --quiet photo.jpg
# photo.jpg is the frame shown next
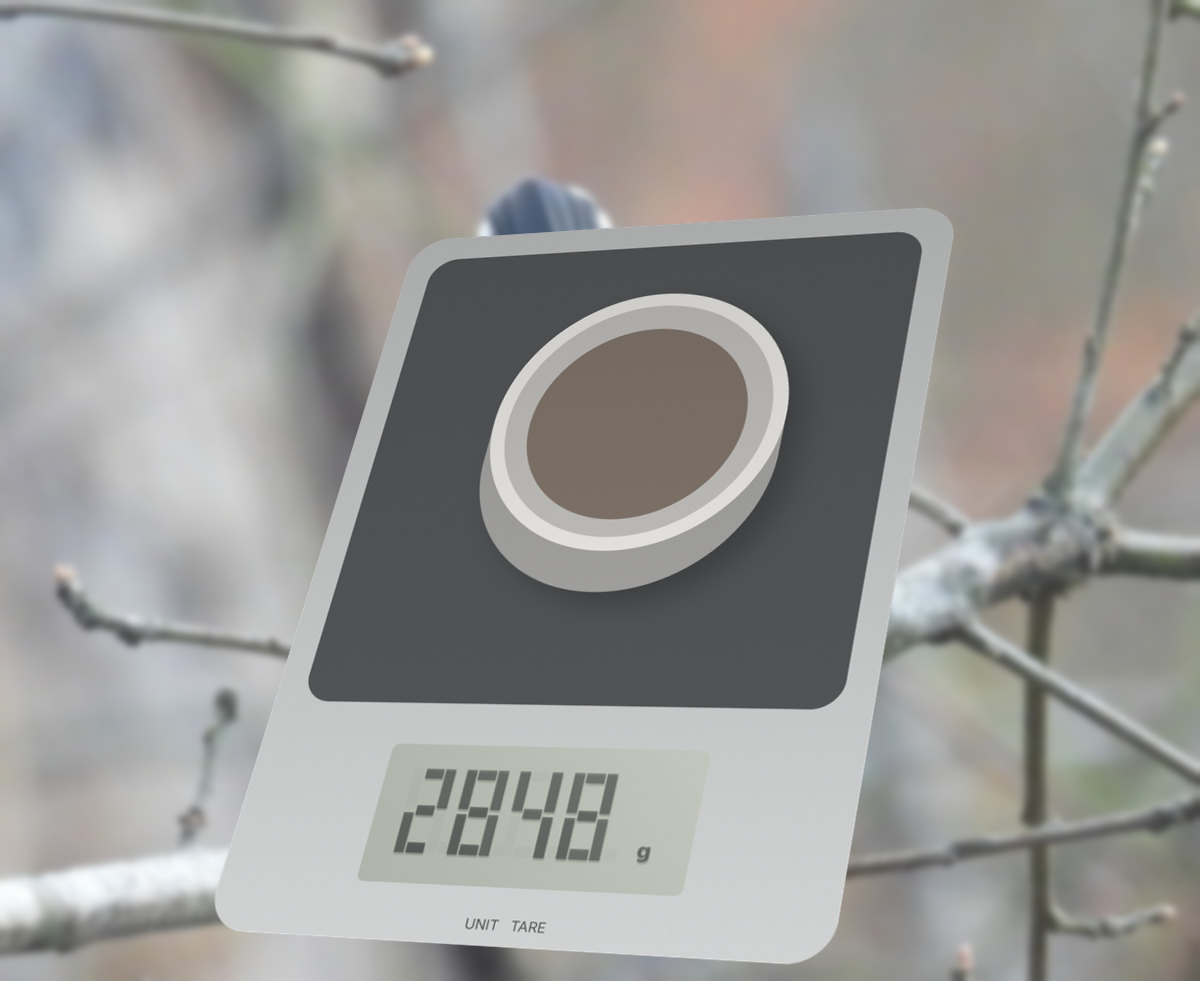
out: 2848 g
